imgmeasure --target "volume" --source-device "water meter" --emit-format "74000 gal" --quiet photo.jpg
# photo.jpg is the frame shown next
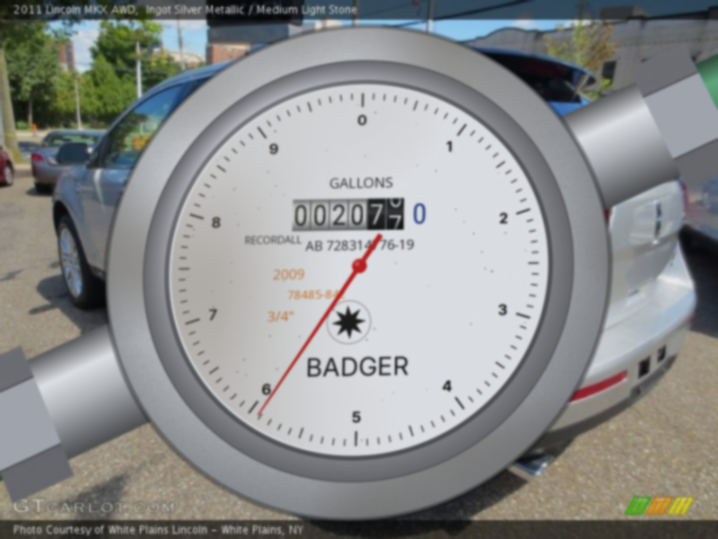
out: 20765.9 gal
